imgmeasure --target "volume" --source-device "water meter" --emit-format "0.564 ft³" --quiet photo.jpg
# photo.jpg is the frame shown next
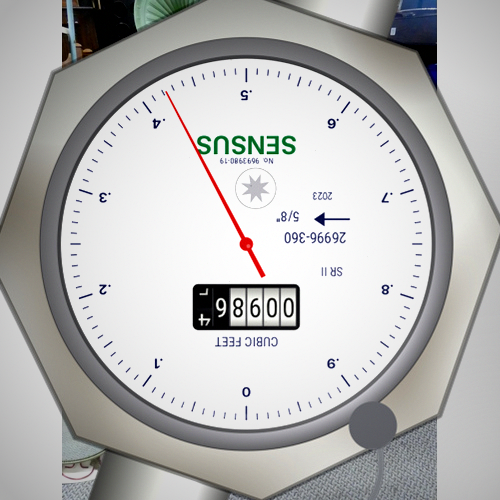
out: 9864.42 ft³
